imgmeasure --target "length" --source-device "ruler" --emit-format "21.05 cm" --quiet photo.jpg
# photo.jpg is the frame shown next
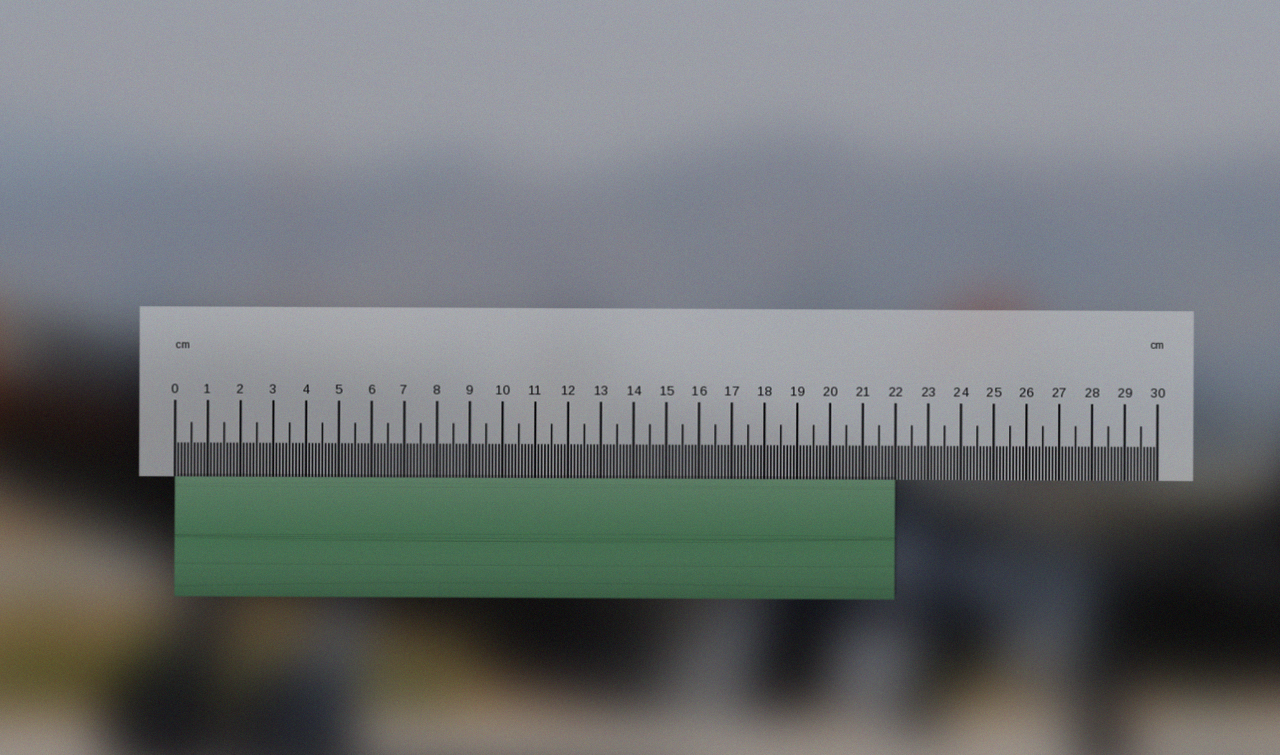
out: 22 cm
